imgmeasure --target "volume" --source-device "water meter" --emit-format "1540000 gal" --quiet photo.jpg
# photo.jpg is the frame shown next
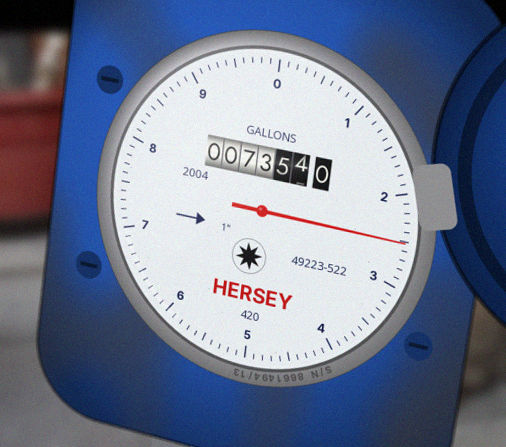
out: 73542.5 gal
